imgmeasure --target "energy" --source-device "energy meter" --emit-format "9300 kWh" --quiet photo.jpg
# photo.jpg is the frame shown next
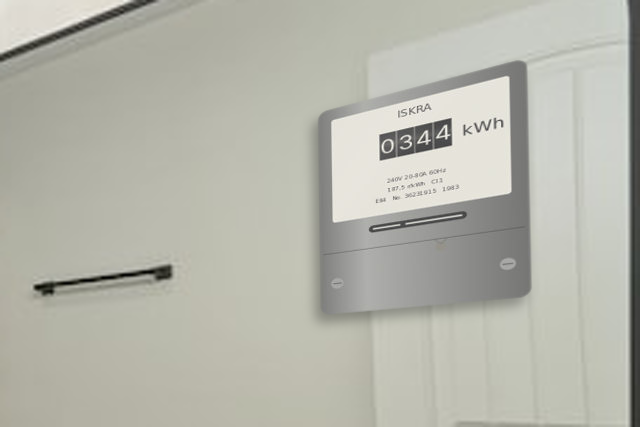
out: 344 kWh
